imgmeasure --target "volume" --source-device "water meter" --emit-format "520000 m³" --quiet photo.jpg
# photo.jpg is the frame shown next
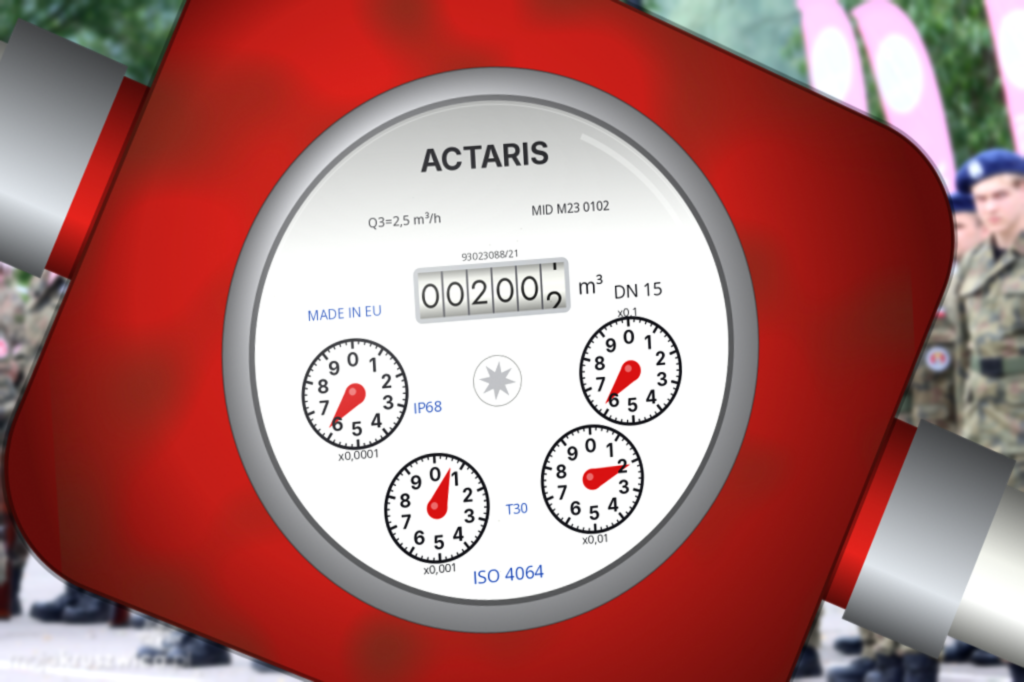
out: 2001.6206 m³
